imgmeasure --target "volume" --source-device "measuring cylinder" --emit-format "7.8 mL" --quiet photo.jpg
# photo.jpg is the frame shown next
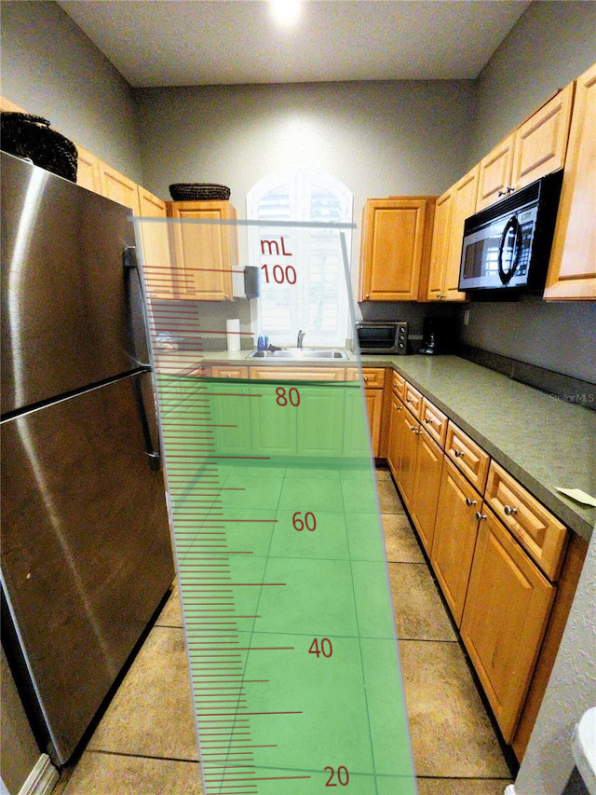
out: 82 mL
